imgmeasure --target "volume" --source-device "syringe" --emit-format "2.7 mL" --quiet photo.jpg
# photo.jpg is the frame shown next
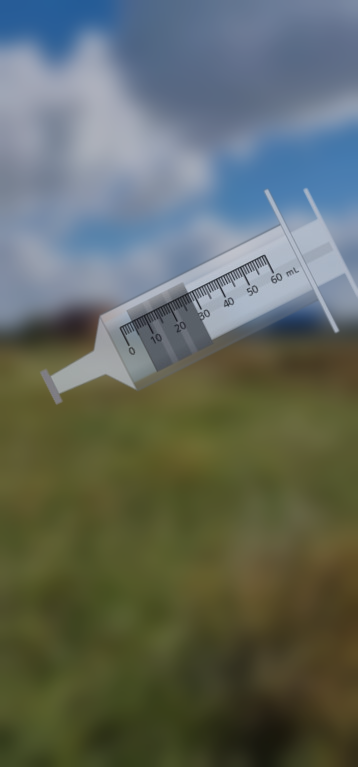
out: 5 mL
